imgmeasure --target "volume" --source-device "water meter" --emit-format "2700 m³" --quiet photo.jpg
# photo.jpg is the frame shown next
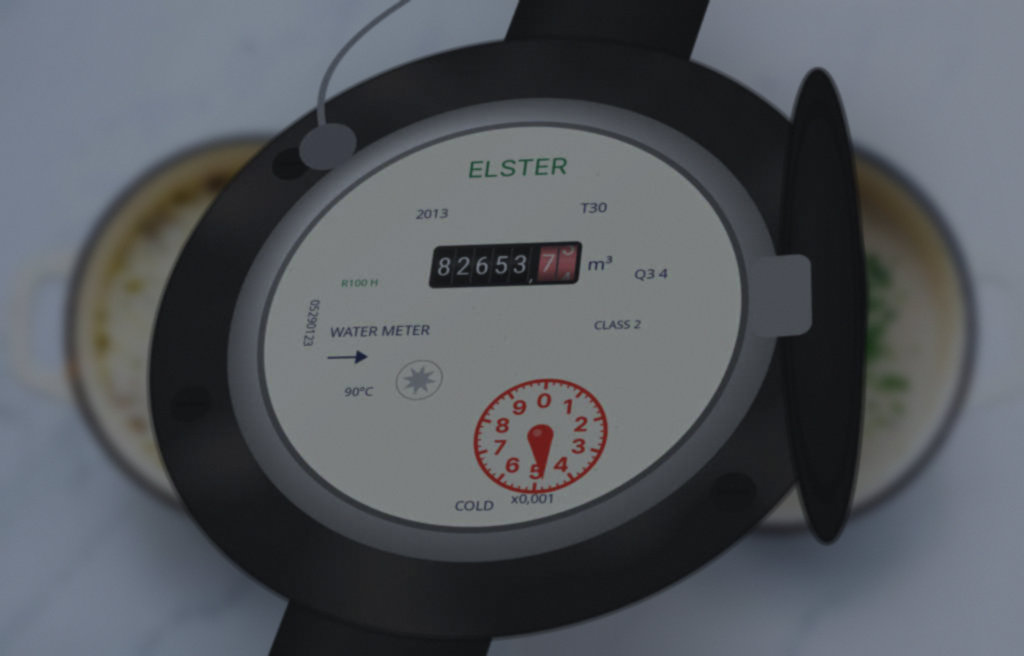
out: 82653.734 m³
